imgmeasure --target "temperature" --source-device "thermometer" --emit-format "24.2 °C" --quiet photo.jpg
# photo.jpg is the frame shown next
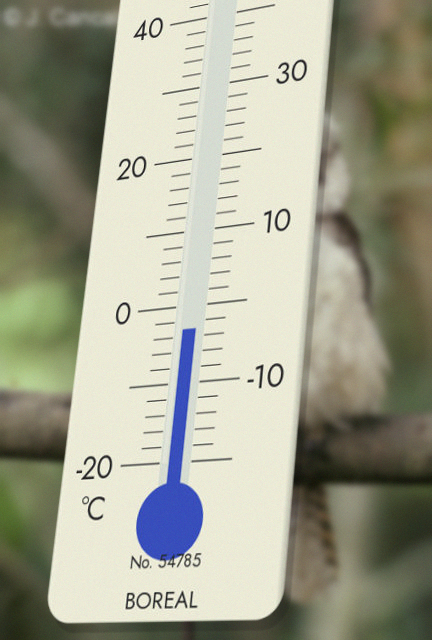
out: -3 °C
